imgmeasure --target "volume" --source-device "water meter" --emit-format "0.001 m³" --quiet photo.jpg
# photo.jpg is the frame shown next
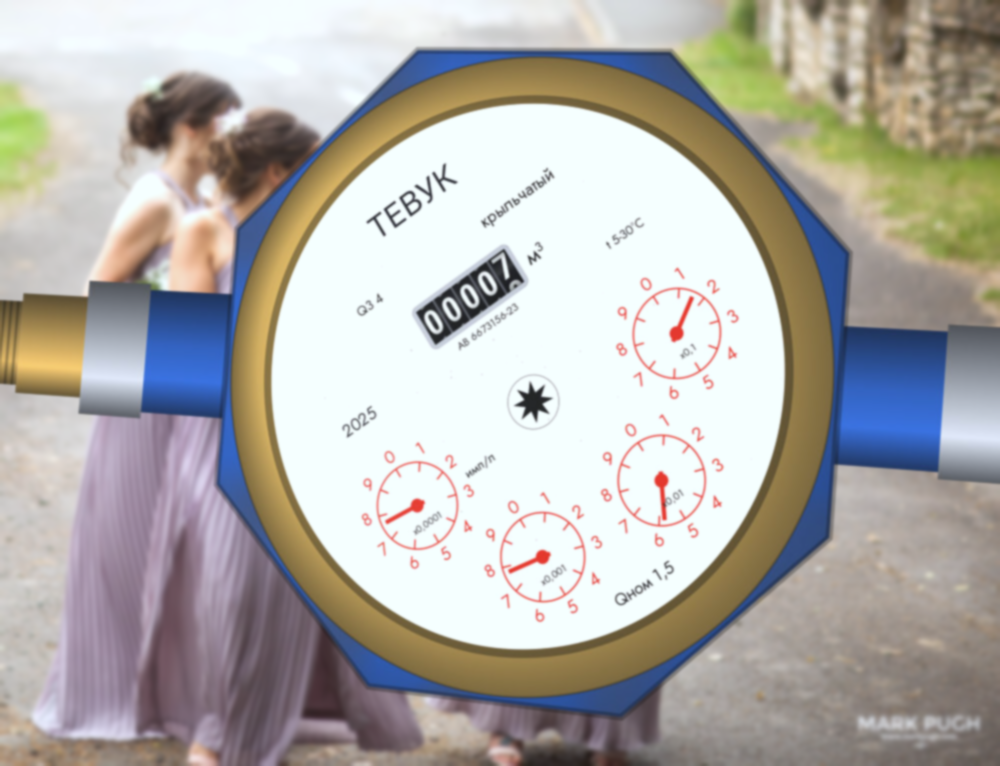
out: 7.1577 m³
